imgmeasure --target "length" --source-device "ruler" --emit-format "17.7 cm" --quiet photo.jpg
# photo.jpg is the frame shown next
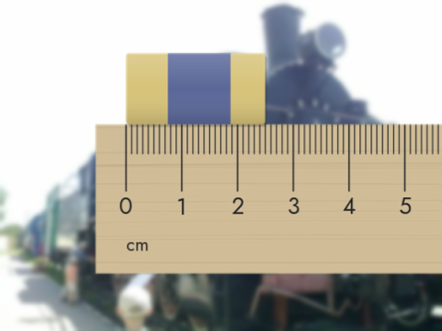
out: 2.5 cm
